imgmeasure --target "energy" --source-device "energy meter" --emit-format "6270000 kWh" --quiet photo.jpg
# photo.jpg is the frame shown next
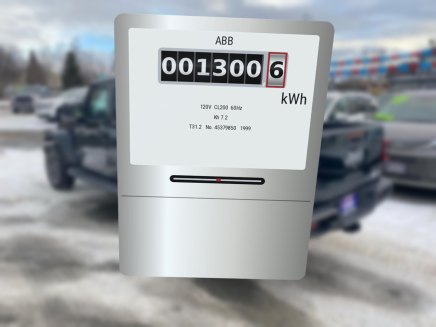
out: 1300.6 kWh
